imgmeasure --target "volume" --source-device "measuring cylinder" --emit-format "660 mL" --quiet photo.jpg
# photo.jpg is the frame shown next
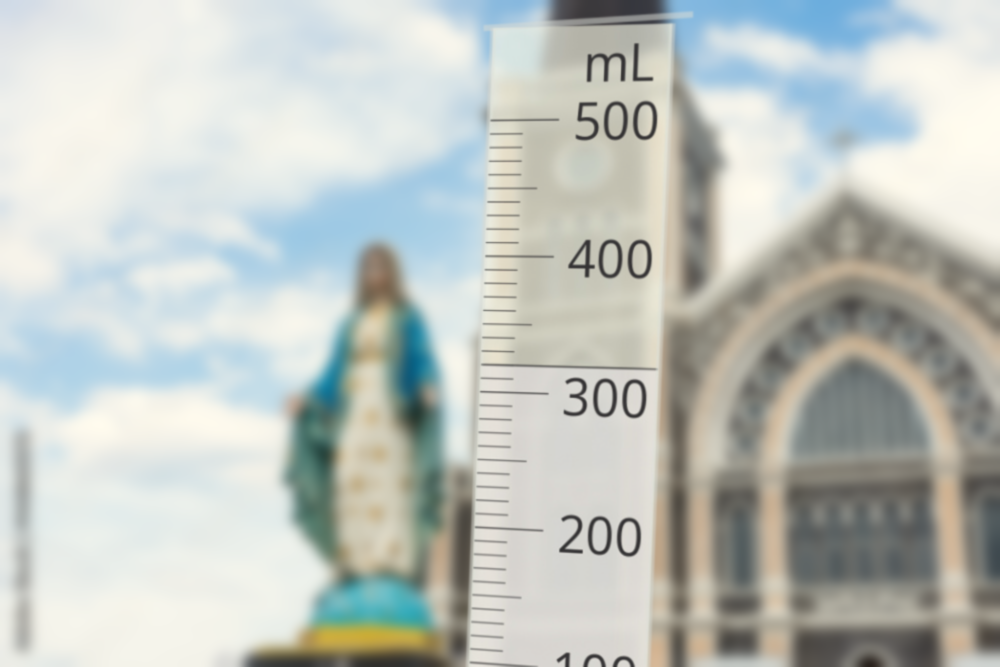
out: 320 mL
